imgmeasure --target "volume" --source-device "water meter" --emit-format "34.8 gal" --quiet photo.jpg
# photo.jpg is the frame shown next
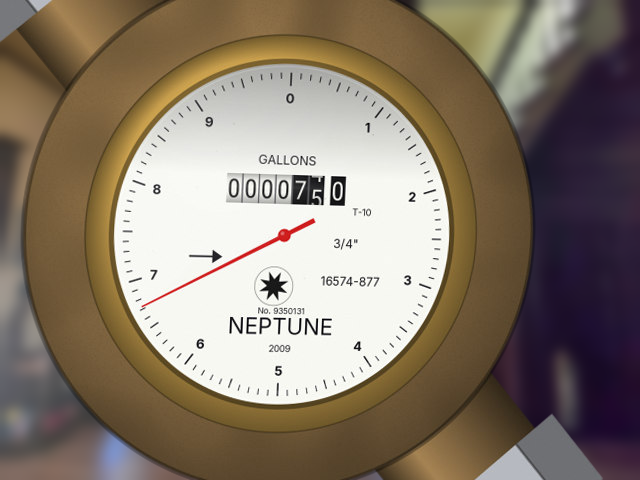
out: 746.7 gal
